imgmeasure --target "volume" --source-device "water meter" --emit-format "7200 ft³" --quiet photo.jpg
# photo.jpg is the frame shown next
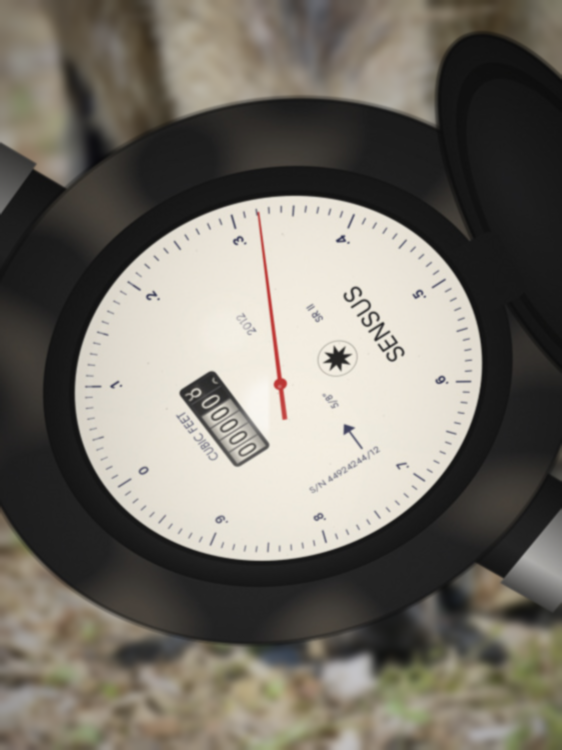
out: 8.32 ft³
